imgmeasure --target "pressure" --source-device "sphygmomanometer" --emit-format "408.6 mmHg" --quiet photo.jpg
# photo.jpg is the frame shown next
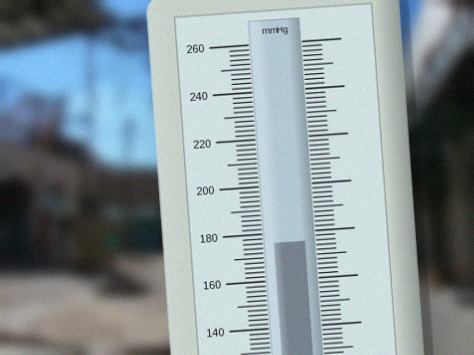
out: 176 mmHg
